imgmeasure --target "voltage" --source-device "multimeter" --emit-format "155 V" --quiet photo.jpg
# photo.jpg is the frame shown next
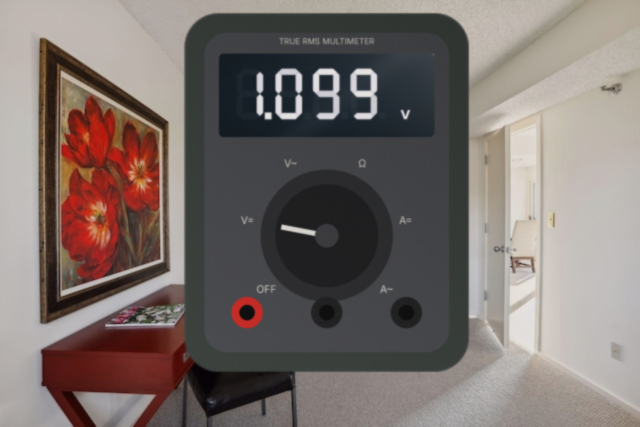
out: 1.099 V
